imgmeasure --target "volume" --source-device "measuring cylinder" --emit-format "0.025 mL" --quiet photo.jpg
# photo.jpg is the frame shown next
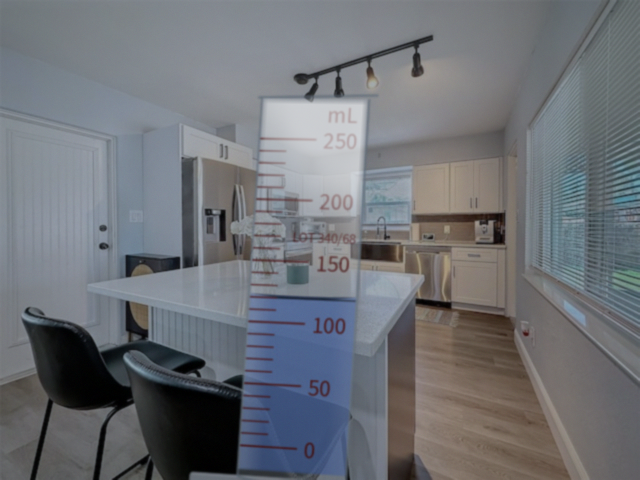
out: 120 mL
